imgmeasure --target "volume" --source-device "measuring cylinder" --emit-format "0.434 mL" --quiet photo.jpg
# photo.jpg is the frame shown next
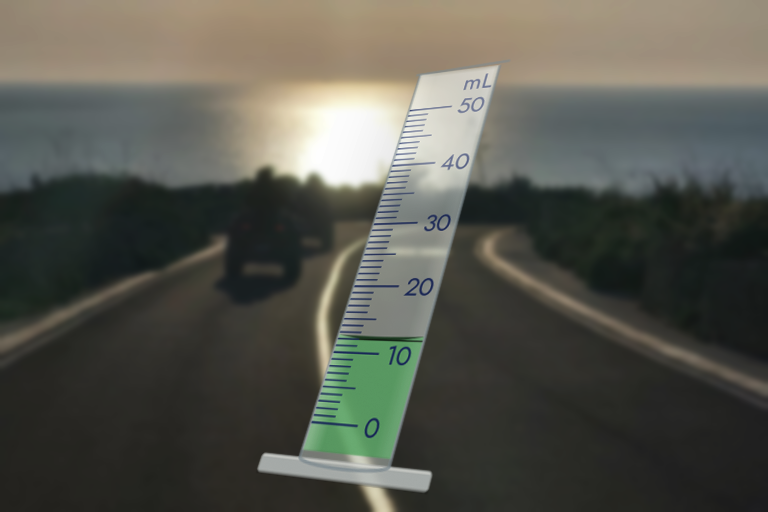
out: 12 mL
